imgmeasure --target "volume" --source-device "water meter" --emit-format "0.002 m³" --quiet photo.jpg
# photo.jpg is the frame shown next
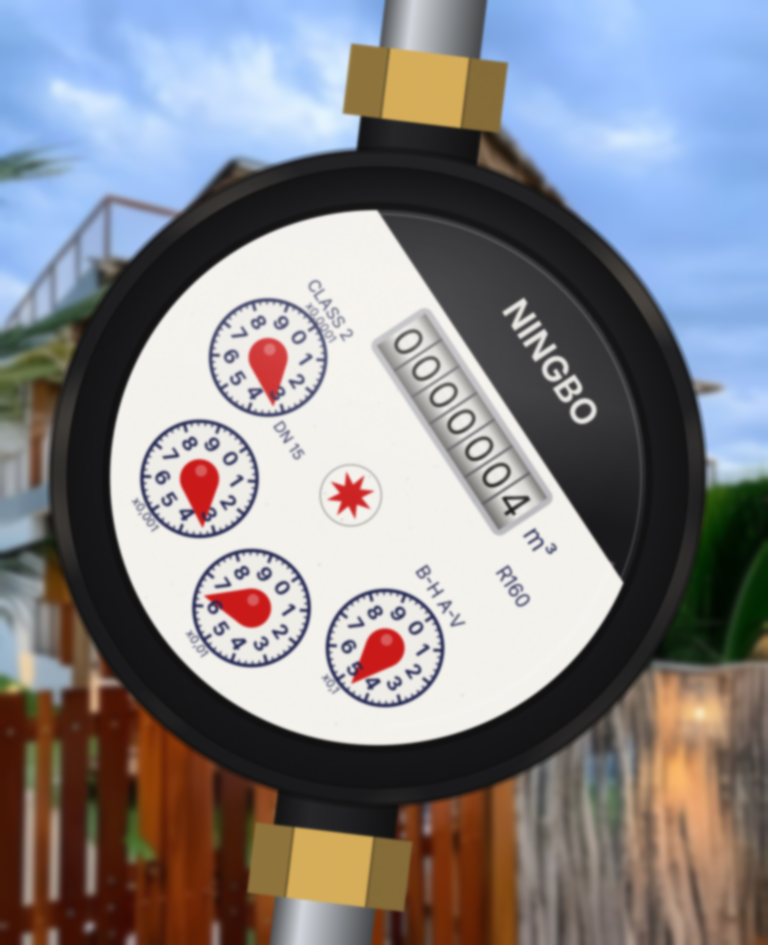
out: 4.4633 m³
